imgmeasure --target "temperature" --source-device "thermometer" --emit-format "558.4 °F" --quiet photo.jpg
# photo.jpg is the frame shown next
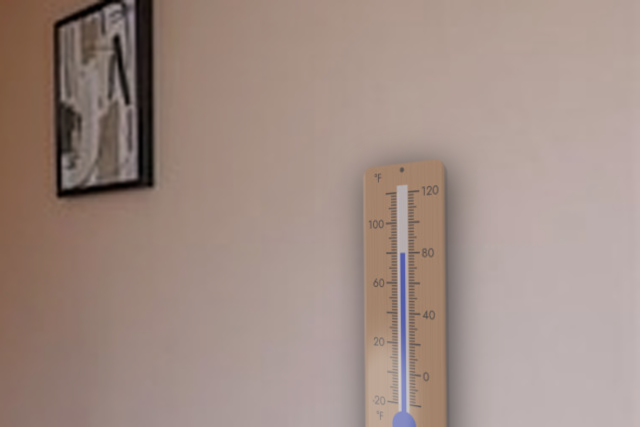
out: 80 °F
